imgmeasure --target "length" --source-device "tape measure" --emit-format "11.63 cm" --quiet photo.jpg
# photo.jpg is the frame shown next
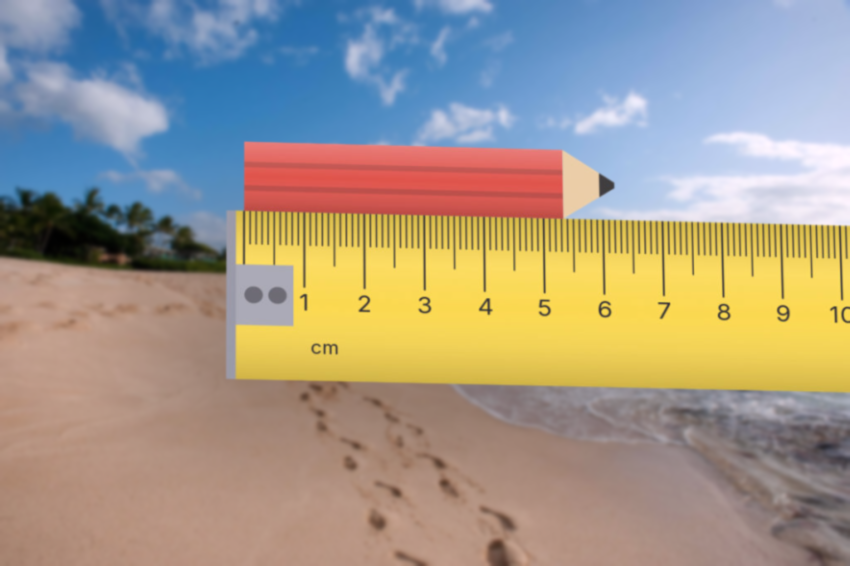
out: 6.2 cm
